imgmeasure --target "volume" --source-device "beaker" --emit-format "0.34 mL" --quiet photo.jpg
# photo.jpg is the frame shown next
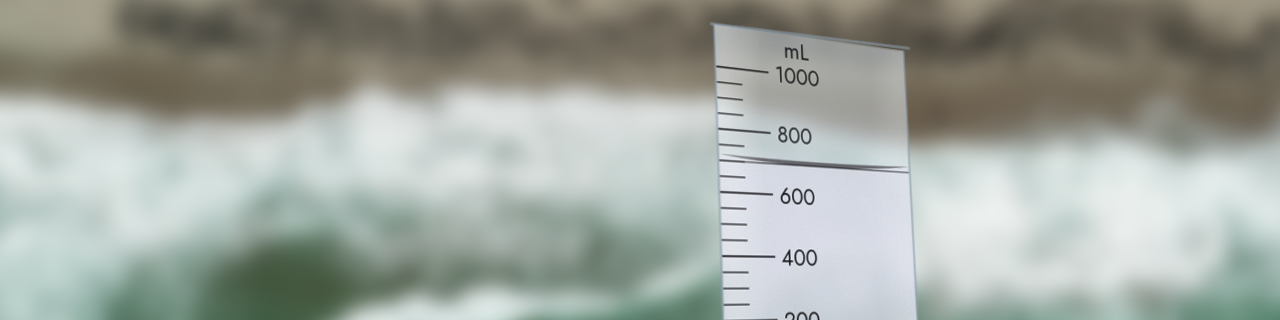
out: 700 mL
